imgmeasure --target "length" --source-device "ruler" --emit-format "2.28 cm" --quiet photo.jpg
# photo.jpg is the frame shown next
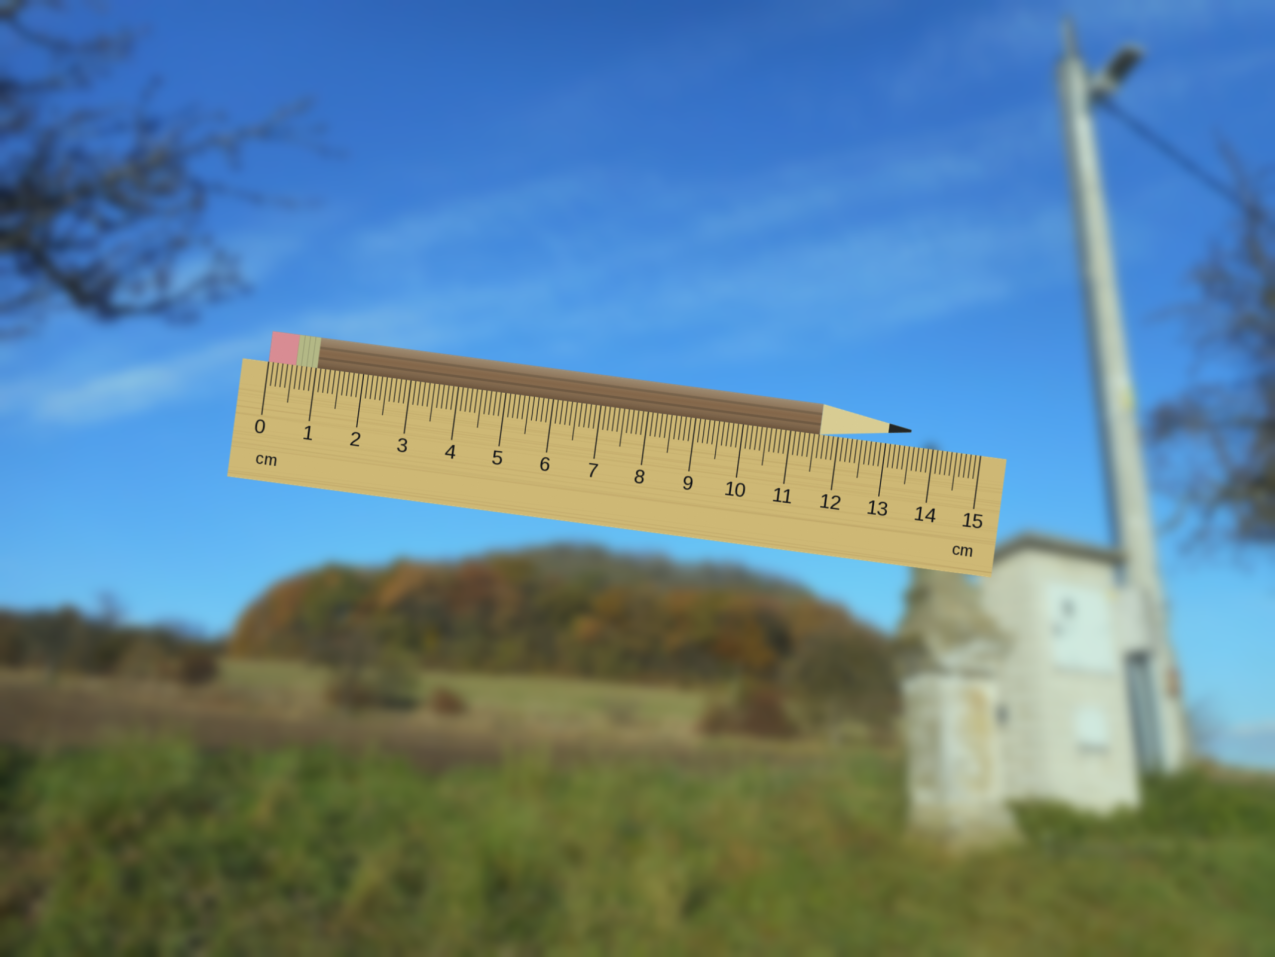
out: 13.5 cm
